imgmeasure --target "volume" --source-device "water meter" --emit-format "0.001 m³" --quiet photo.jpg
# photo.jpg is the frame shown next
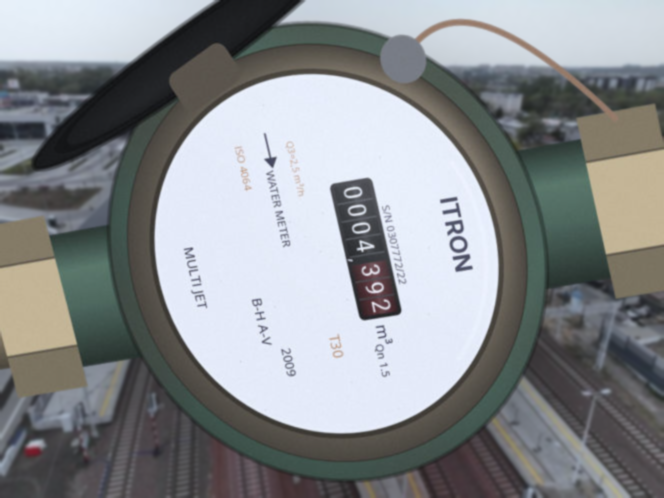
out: 4.392 m³
